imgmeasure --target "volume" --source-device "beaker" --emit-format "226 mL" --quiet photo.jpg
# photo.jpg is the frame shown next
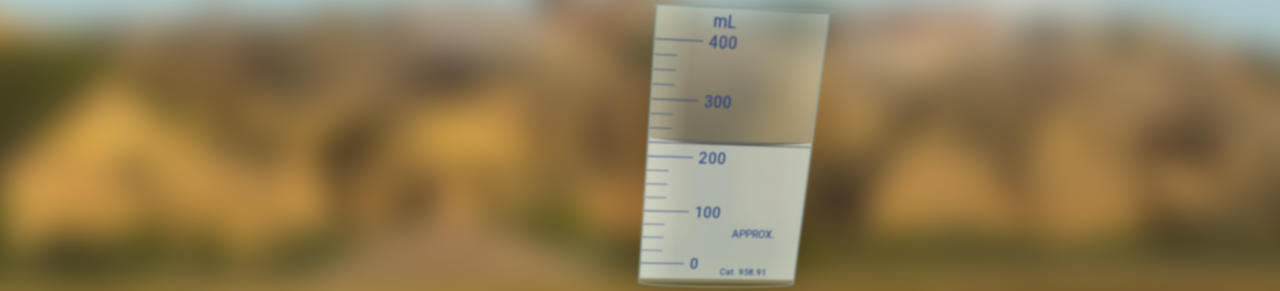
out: 225 mL
